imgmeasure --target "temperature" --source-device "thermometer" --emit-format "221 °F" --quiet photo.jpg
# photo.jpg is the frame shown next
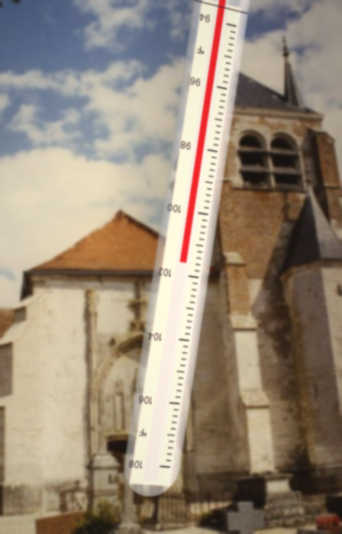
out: 101.6 °F
